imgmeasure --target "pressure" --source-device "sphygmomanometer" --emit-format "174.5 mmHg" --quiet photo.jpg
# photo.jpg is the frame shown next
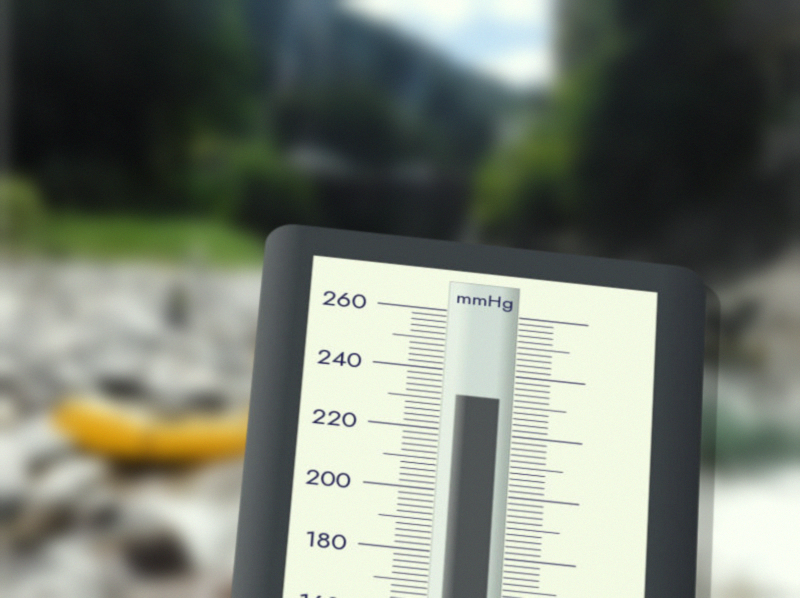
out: 232 mmHg
